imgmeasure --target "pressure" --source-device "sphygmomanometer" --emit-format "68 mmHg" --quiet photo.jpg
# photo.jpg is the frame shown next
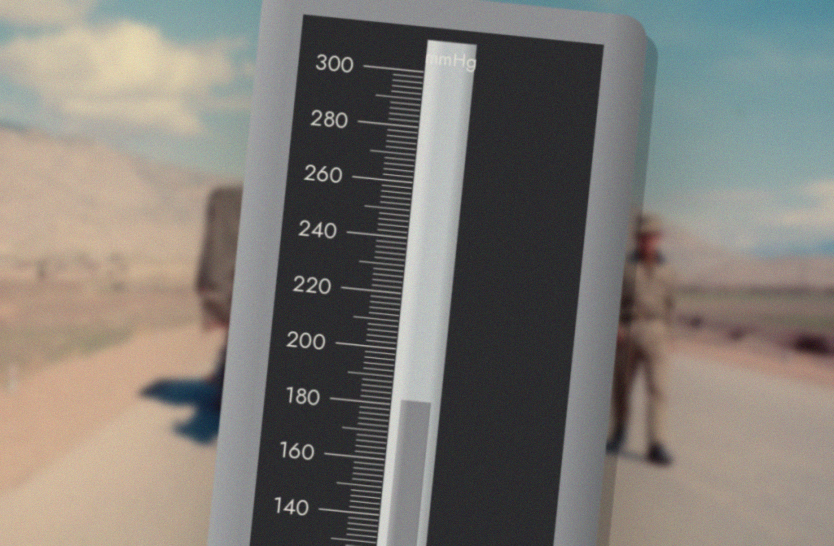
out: 182 mmHg
